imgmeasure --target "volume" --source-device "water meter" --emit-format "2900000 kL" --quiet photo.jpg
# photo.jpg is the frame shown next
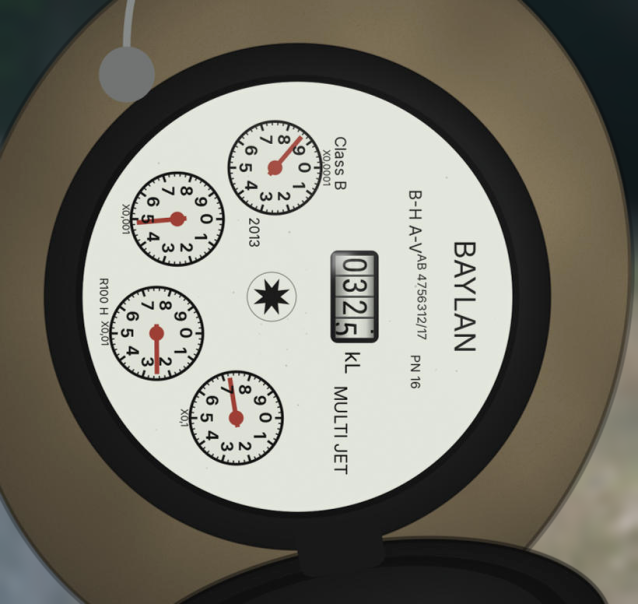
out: 324.7248 kL
